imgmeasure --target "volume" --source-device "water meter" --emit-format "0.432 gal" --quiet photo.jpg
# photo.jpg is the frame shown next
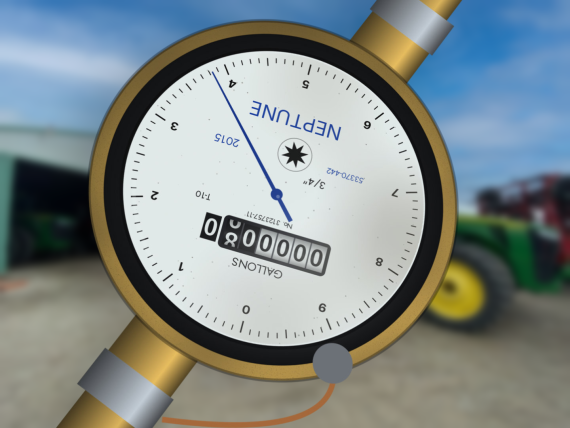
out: 83.8 gal
